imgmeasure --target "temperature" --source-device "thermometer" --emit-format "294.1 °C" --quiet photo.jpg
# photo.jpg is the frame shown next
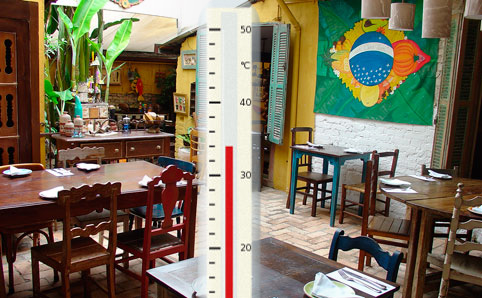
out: 34 °C
